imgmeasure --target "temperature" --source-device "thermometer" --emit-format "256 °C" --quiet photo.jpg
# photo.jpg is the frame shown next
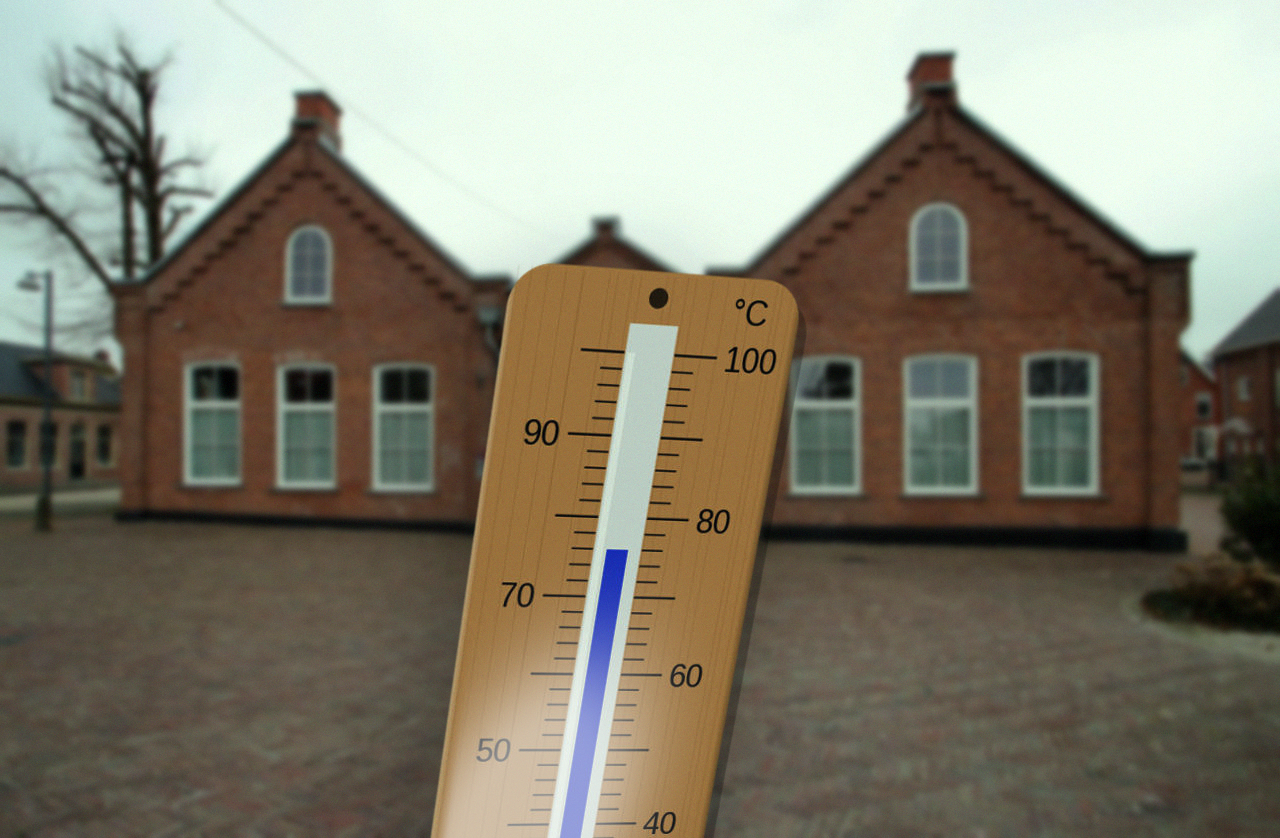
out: 76 °C
